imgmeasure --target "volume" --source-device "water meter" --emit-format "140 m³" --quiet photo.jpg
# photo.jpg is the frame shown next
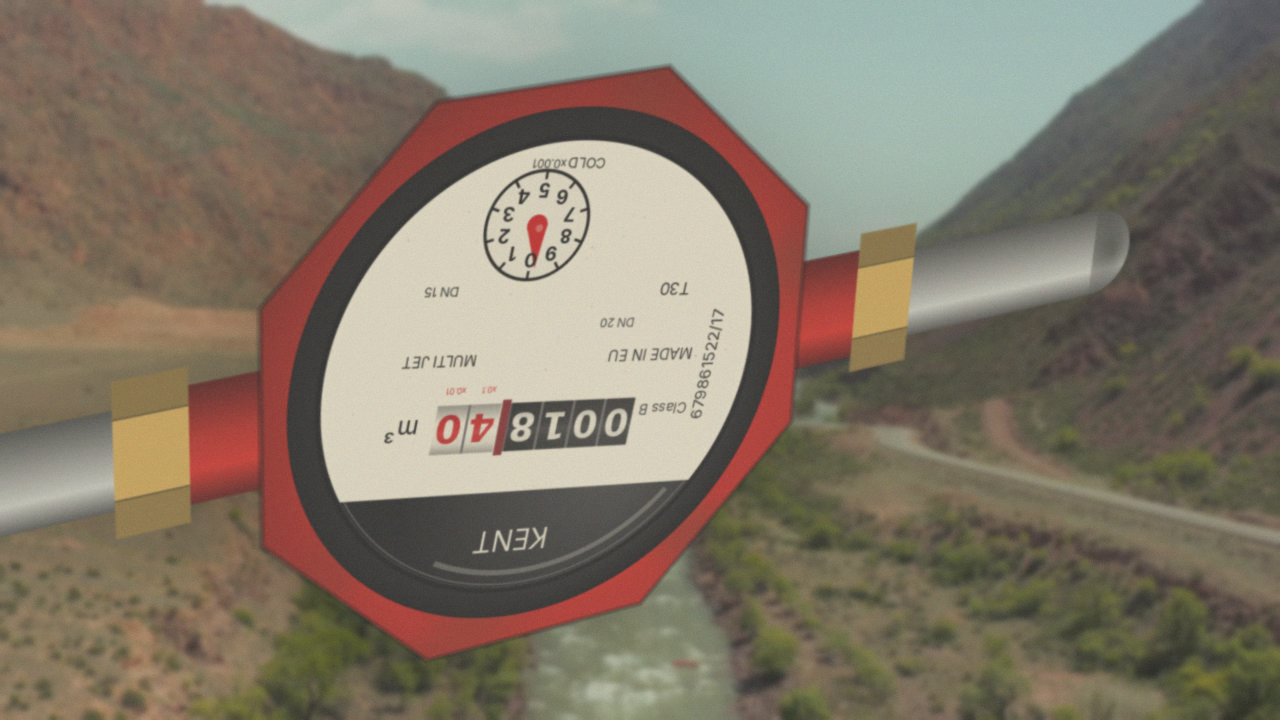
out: 18.399 m³
